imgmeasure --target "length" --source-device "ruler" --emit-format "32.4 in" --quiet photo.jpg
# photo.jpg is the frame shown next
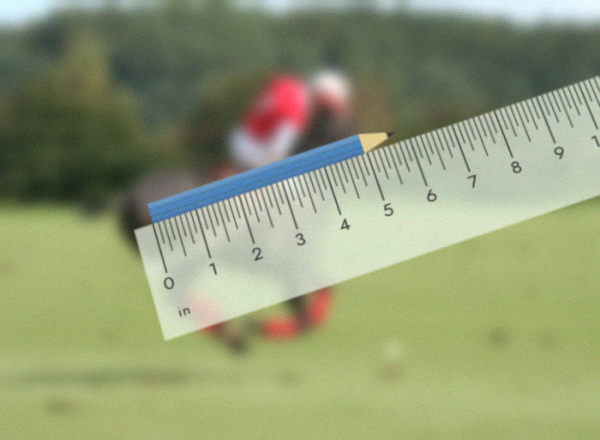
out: 5.75 in
